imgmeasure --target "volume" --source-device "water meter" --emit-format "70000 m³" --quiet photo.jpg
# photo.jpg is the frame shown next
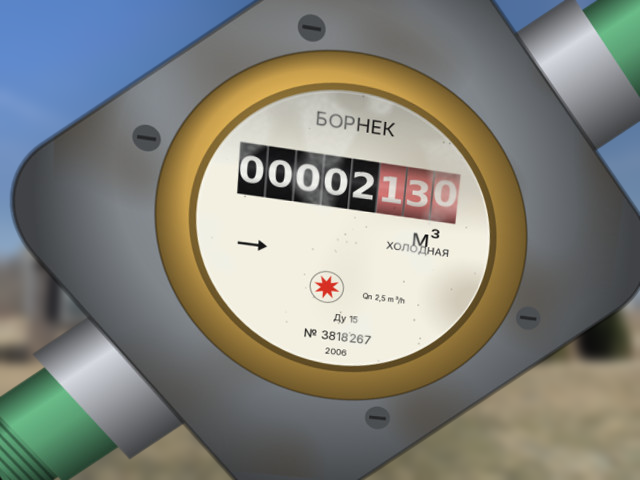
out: 2.130 m³
